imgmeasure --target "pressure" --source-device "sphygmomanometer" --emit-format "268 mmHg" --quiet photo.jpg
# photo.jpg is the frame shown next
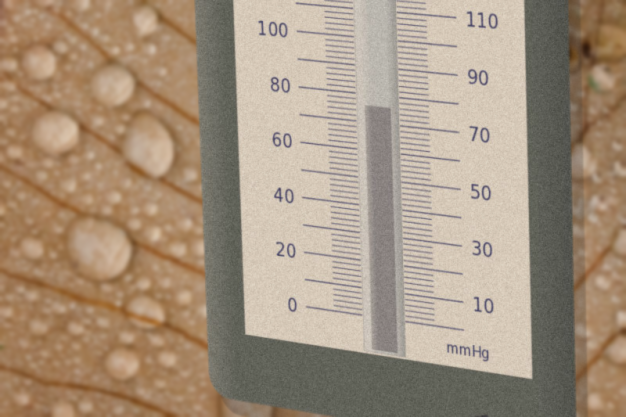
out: 76 mmHg
